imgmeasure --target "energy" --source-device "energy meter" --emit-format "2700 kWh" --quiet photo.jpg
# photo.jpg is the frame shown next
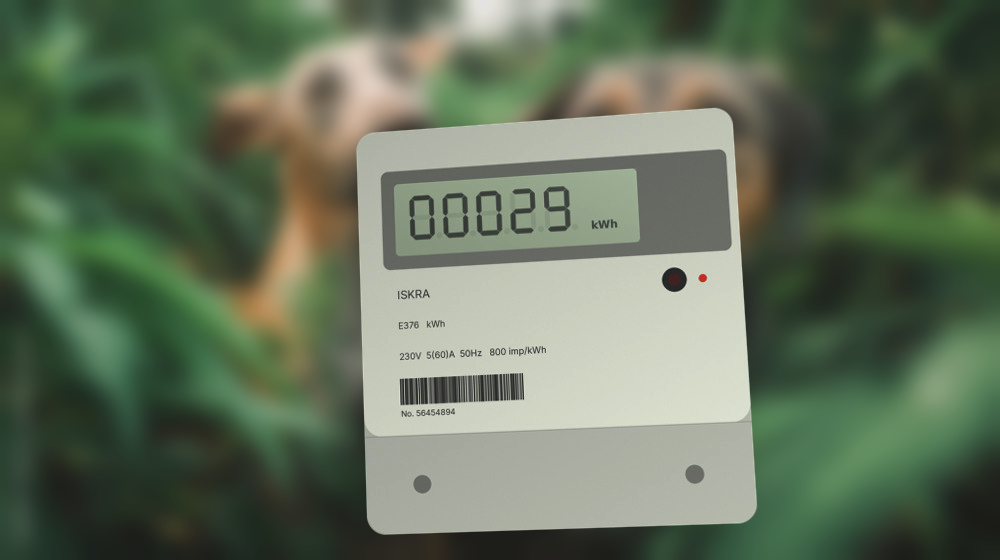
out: 29 kWh
